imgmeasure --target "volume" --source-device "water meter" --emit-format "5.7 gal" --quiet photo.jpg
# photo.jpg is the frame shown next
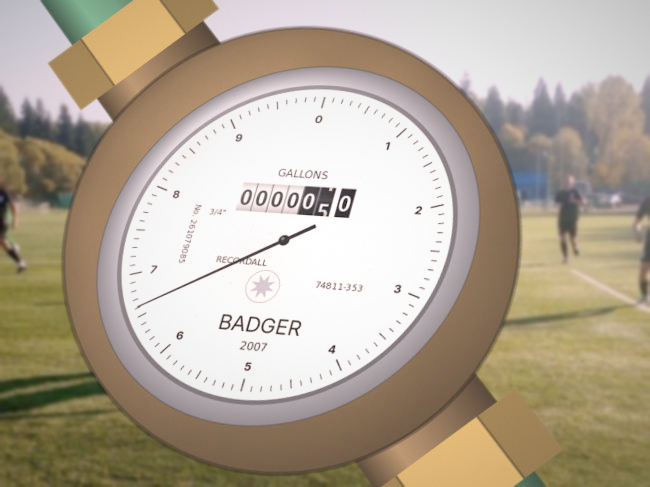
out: 46.6 gal
